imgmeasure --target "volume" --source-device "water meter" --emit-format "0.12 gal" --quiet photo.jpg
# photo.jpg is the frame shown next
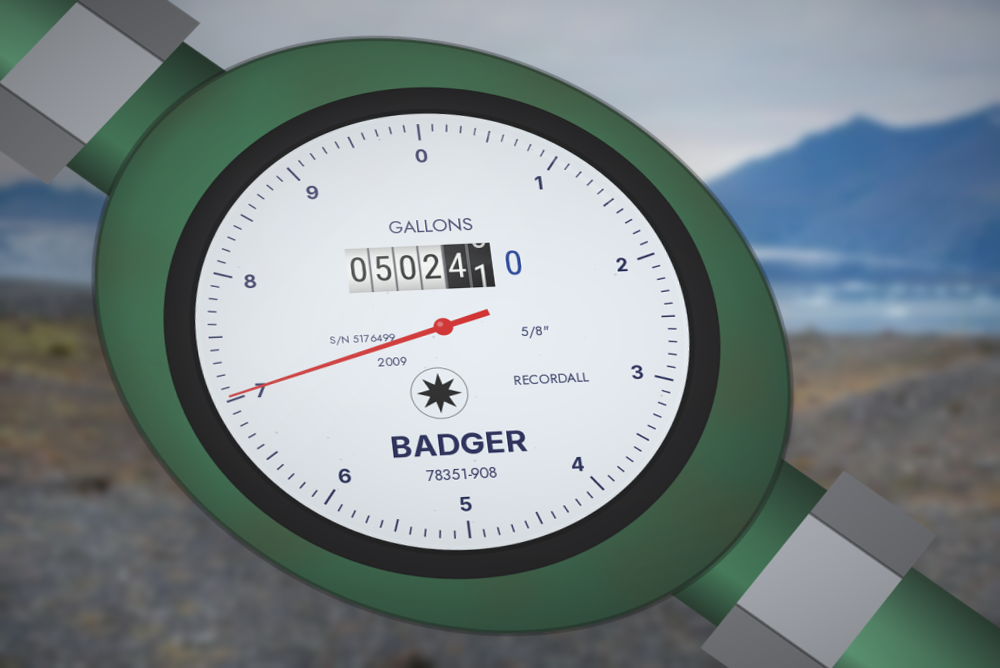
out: 502407.0 gal
